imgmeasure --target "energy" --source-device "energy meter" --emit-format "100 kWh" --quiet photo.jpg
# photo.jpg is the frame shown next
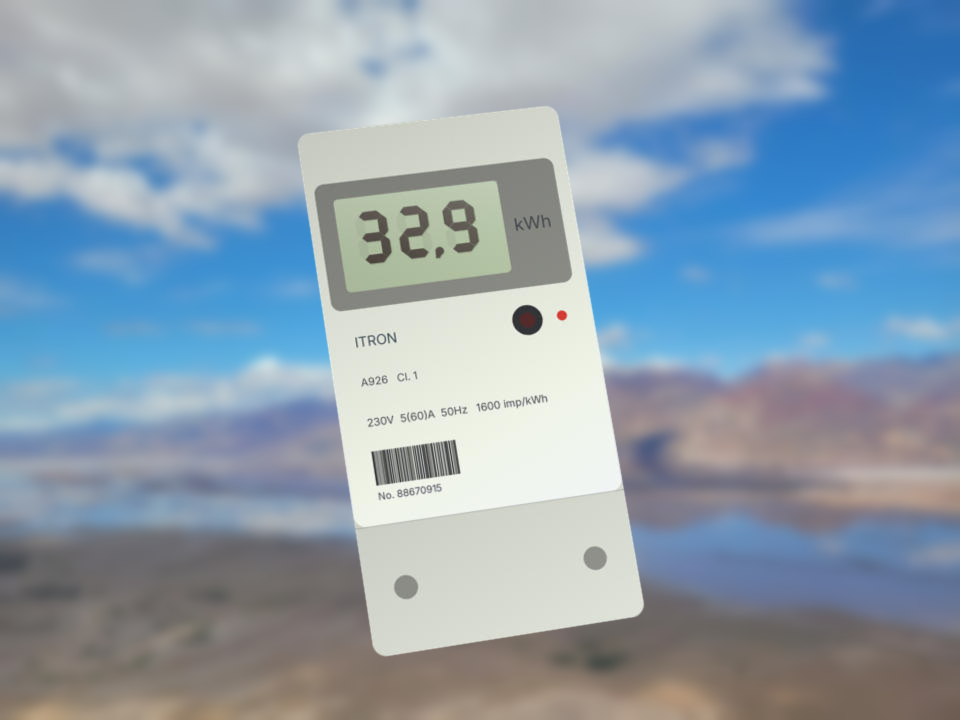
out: 32.9 kWh
